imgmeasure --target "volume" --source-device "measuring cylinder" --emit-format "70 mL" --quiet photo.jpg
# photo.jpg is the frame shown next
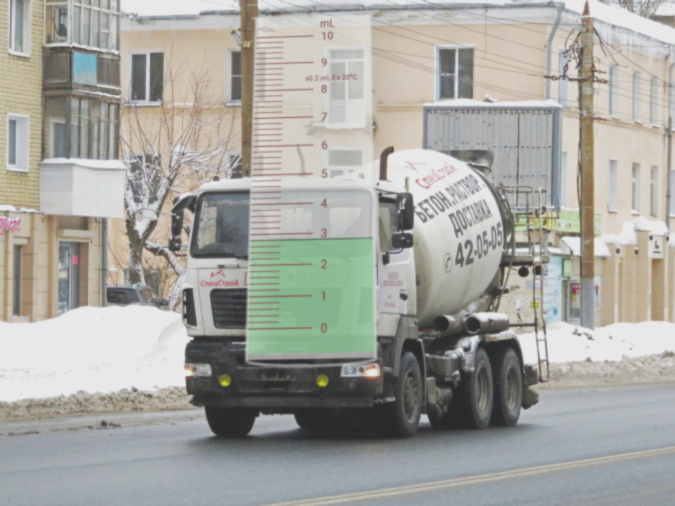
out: 2.8 mL
